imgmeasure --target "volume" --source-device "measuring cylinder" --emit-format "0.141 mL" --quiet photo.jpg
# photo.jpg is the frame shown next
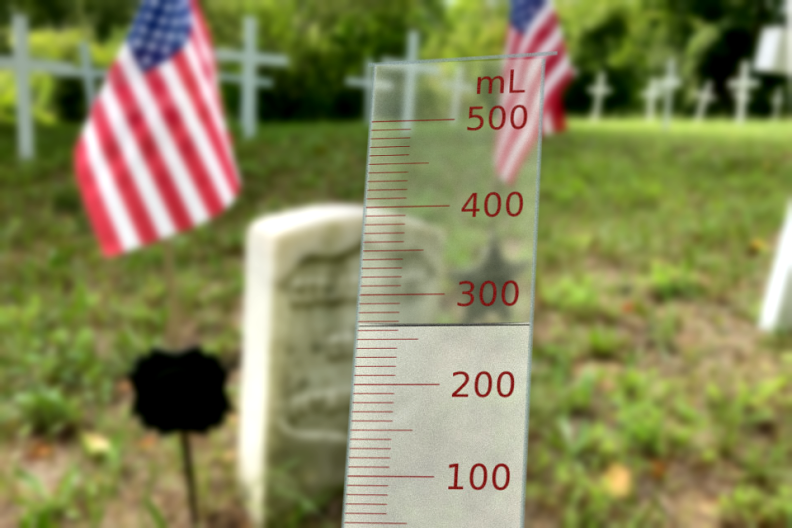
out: 265 mL
